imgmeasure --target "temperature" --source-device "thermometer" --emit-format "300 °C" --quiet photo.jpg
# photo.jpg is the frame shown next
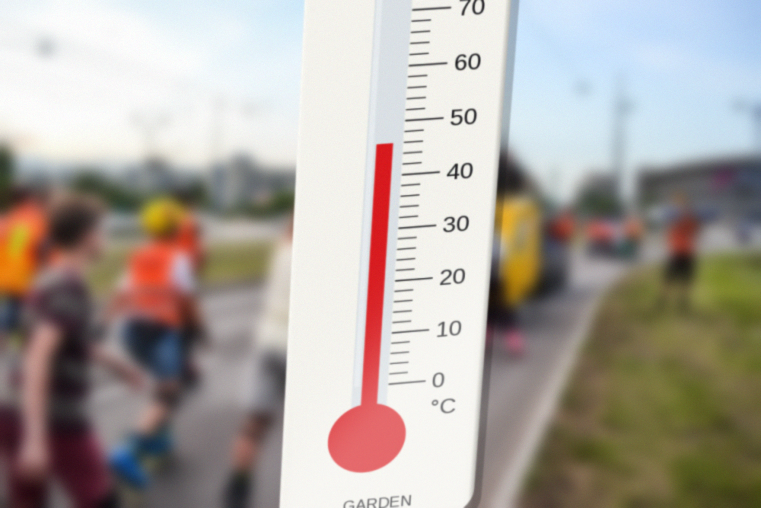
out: 46 °C
